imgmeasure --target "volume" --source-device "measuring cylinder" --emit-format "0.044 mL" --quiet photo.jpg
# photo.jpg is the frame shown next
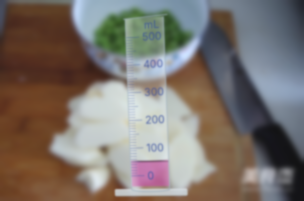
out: 50 mL
